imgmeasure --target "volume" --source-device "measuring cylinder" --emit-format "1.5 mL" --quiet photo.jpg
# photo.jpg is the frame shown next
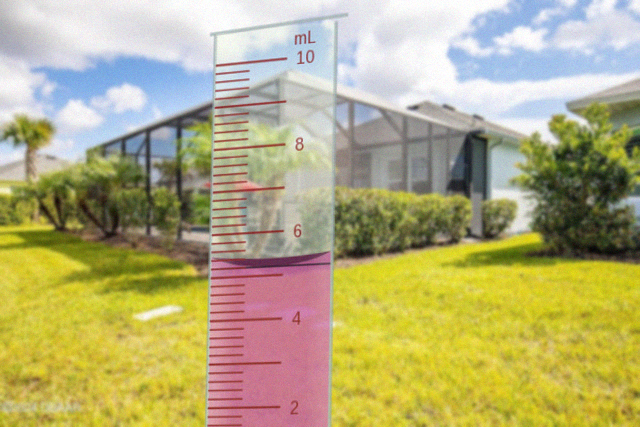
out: 5.2 mL
